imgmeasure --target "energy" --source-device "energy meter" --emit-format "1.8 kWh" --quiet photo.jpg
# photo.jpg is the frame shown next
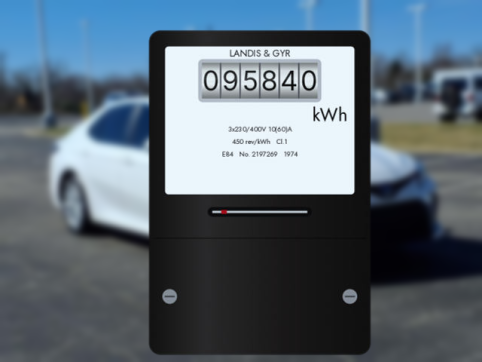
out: 95840 kWh
